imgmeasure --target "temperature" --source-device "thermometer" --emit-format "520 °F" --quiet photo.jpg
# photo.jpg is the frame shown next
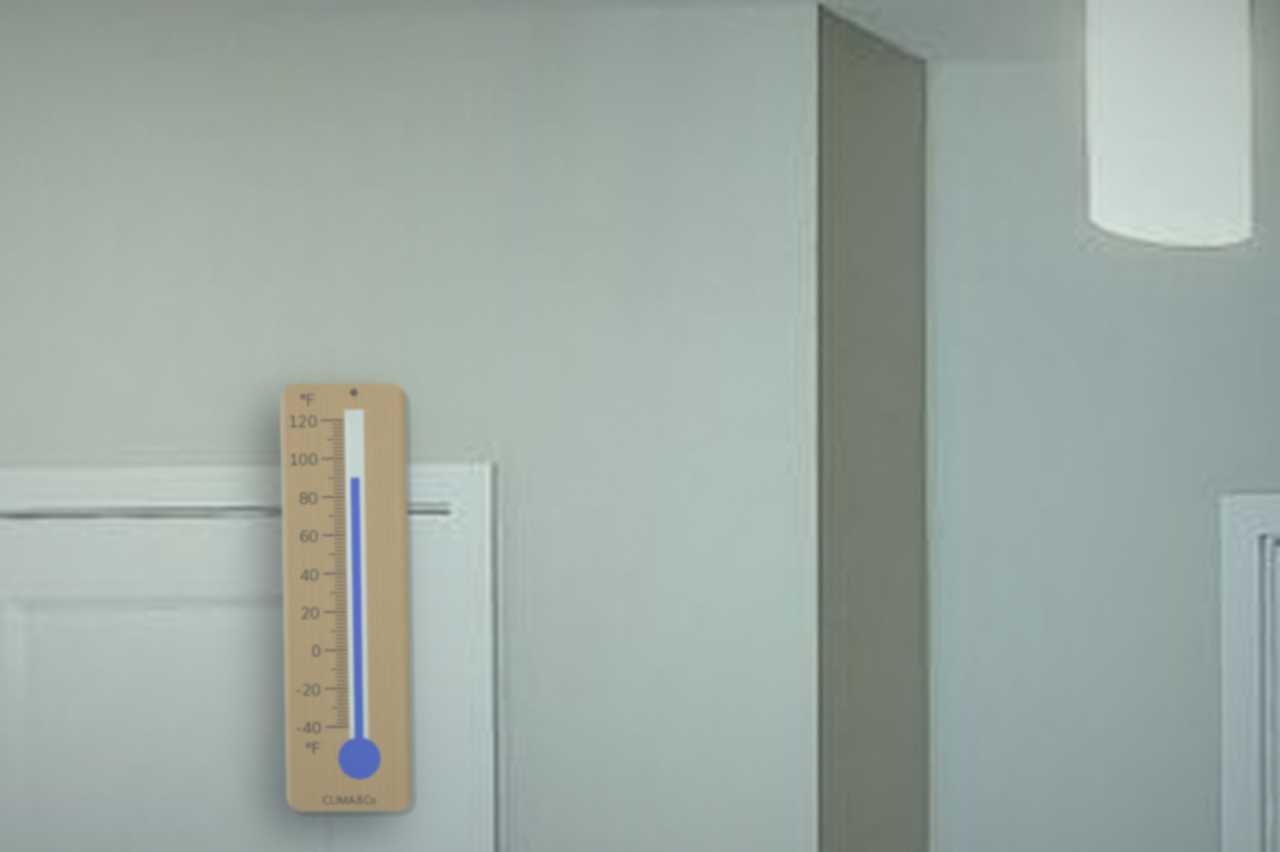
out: 90 °F
